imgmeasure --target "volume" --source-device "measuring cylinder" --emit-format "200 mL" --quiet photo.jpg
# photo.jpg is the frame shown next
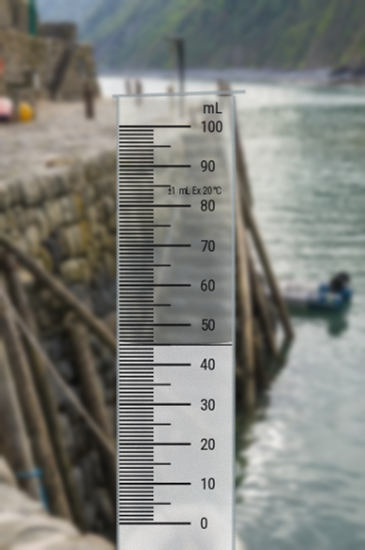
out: 45 mL
